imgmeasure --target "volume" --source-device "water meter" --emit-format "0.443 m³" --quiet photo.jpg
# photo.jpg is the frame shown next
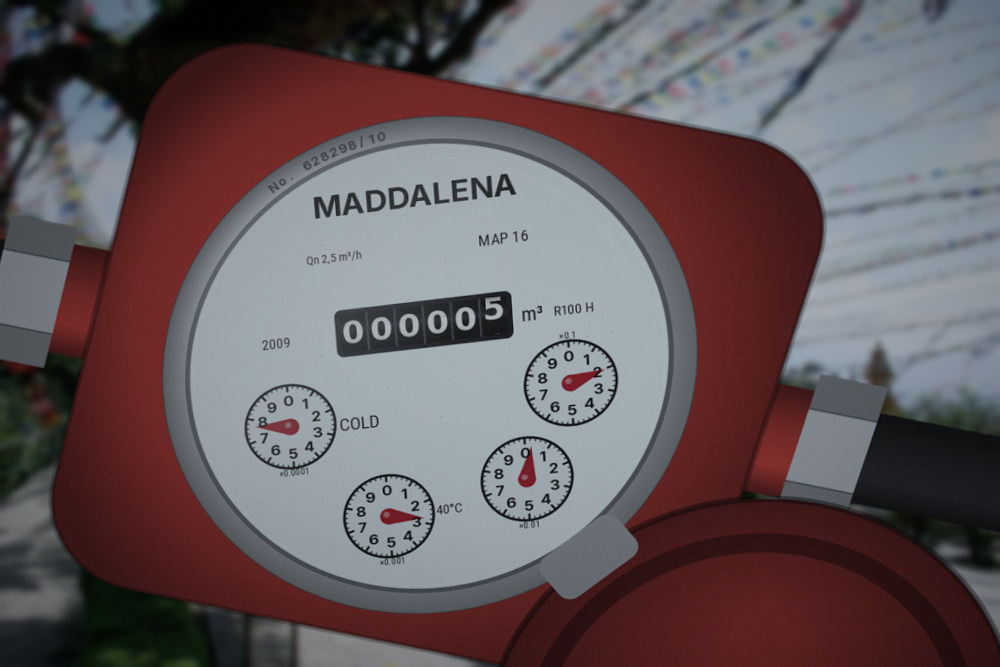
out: 5.2027 m³
